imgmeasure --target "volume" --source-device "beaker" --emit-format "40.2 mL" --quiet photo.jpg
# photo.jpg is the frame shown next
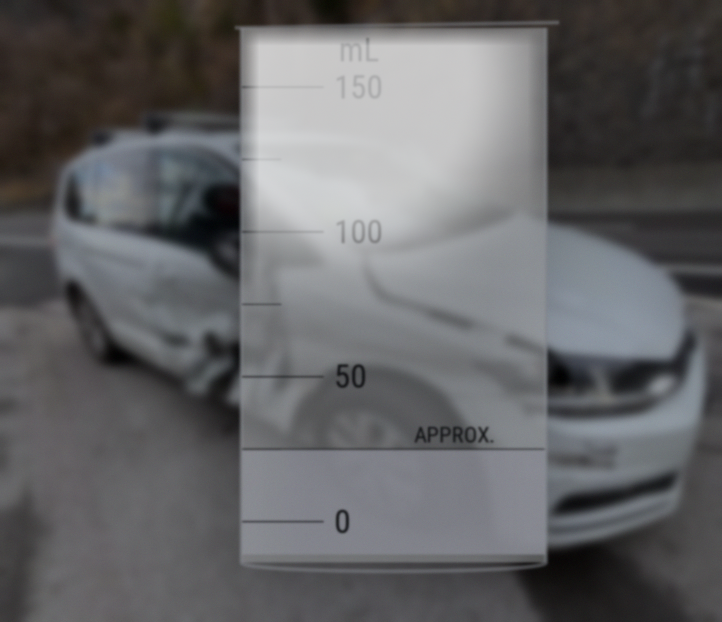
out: 25 mL
